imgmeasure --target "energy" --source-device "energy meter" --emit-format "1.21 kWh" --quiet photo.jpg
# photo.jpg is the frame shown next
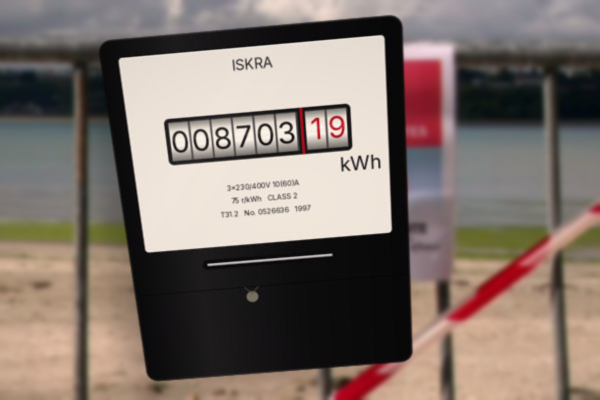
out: 8703.19 kWh
